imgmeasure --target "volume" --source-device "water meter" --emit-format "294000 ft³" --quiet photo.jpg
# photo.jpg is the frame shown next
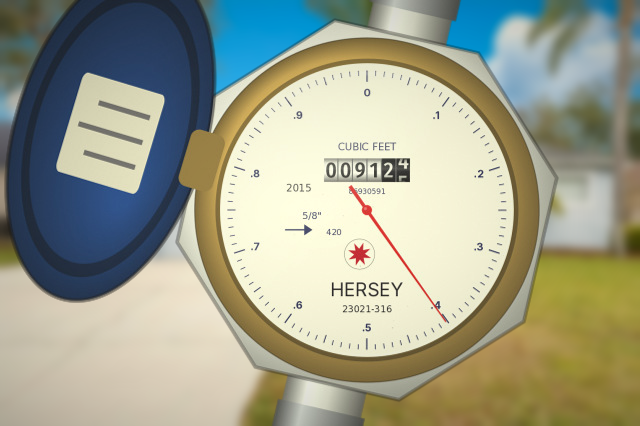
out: 9124.40 ft³
